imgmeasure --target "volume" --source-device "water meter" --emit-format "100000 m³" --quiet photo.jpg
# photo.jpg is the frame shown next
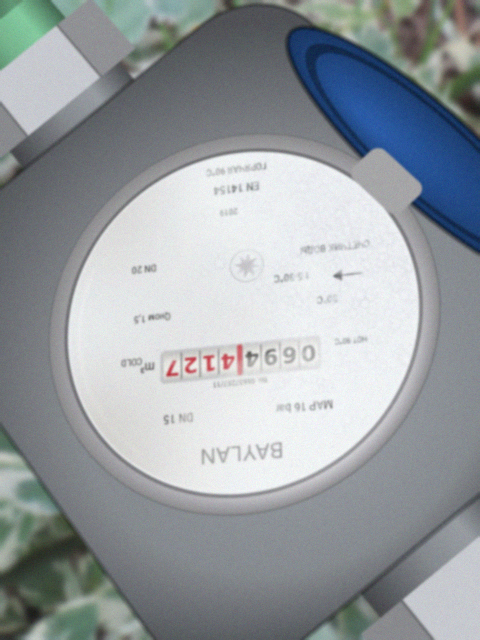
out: 694.4127 m³
